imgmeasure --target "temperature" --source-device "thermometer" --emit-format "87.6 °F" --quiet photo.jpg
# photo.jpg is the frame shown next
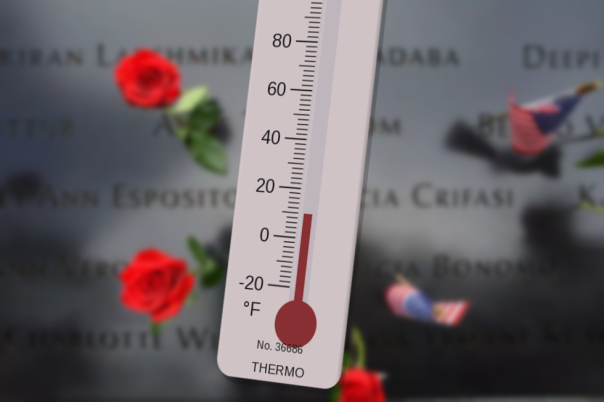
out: 10 °F
